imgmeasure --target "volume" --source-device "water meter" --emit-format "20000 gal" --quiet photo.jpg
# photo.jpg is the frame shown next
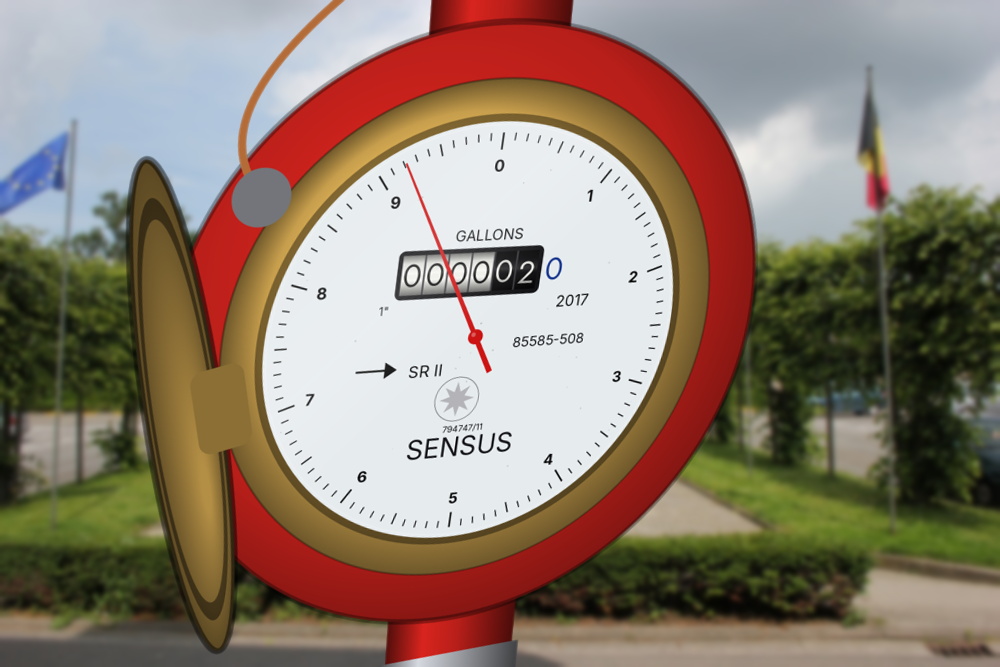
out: 19.2 gal
